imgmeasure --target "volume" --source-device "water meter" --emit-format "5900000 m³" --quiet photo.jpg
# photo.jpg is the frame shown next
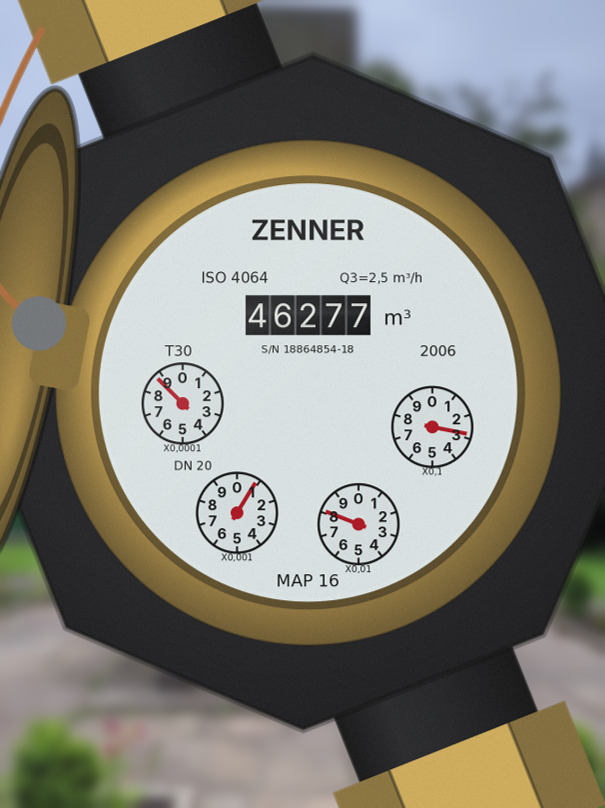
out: 46277.2808 m³
